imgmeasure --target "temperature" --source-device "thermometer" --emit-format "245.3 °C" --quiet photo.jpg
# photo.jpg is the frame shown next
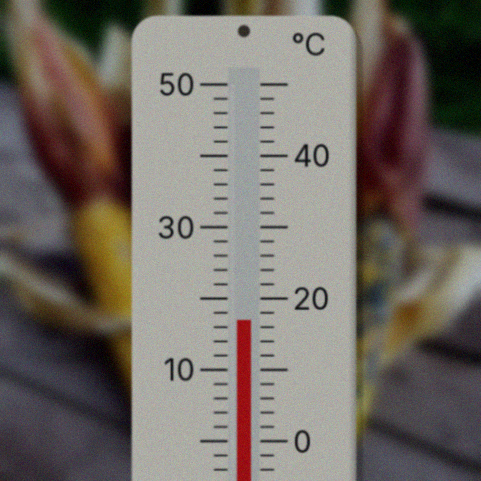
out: 17 °C
